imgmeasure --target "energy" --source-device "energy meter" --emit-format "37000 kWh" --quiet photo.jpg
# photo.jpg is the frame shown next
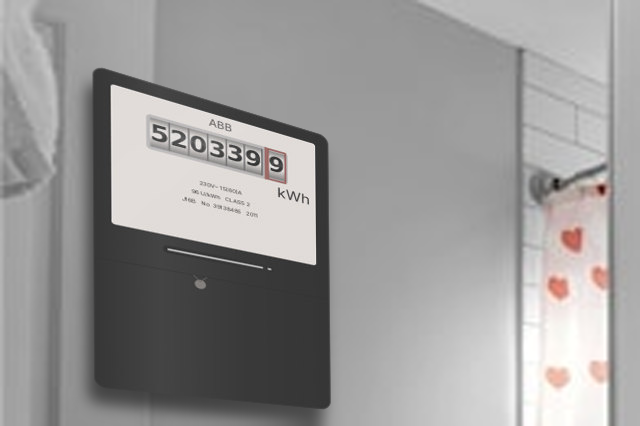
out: 520339.9 kWh
